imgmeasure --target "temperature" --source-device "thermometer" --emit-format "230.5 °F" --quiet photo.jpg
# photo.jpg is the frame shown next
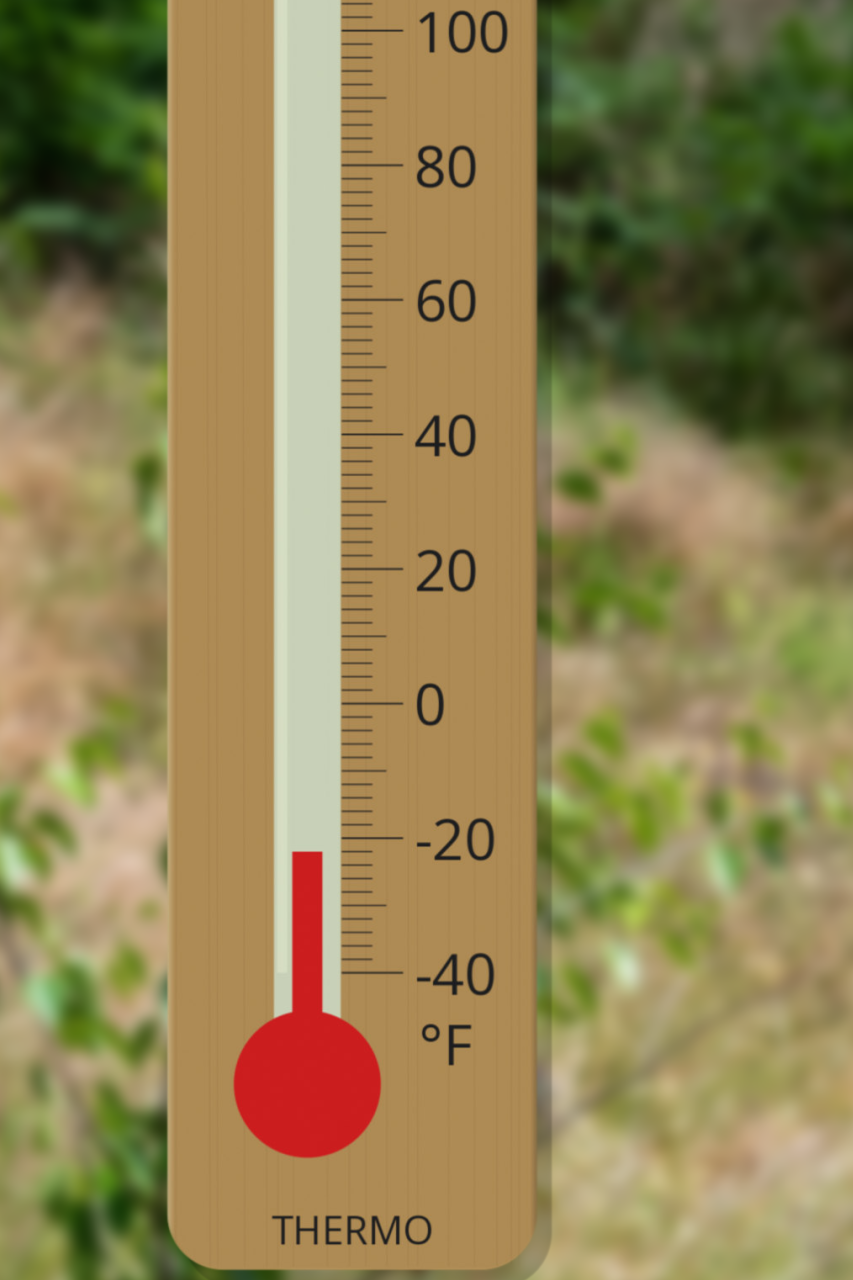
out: -22 °F
